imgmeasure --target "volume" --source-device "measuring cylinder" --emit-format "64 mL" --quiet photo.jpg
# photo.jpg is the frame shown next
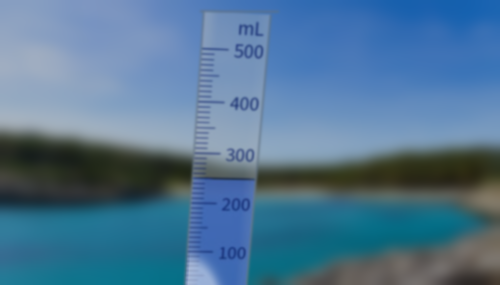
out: 250 mL
